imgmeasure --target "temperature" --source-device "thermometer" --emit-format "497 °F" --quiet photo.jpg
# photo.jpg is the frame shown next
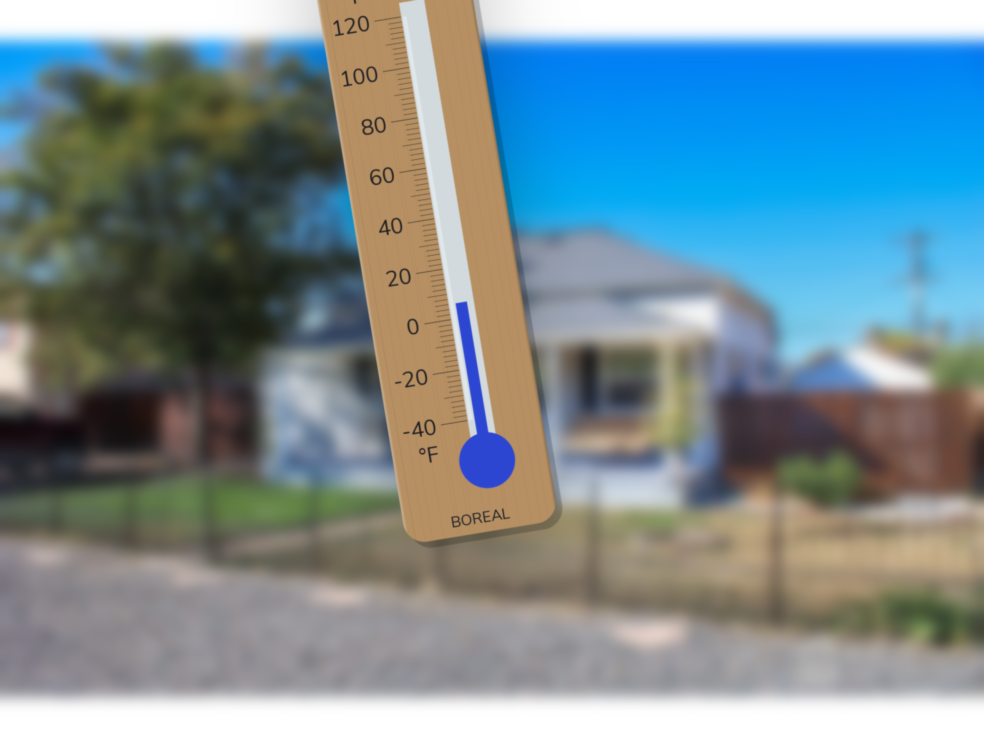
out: 6 °F
